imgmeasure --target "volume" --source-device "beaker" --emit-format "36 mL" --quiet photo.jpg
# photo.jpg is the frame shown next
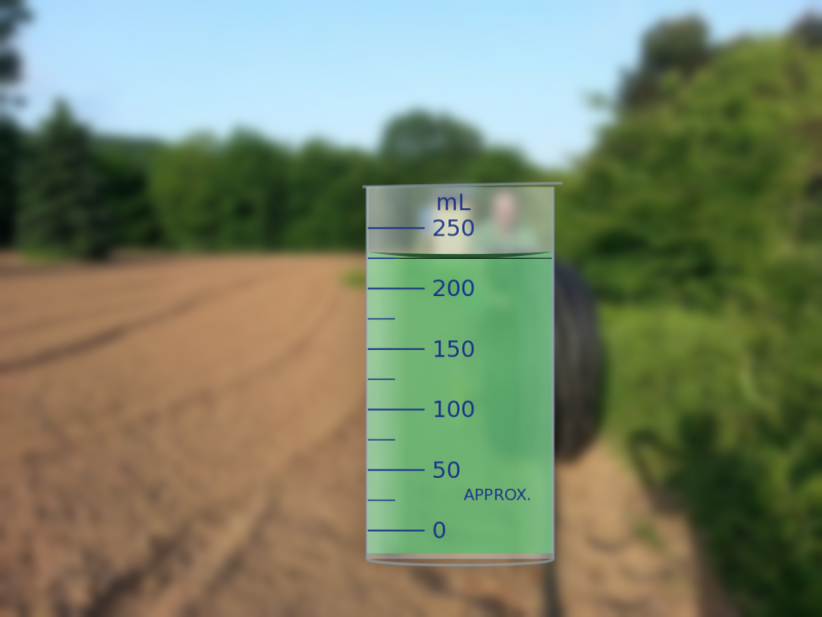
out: 225 mL
